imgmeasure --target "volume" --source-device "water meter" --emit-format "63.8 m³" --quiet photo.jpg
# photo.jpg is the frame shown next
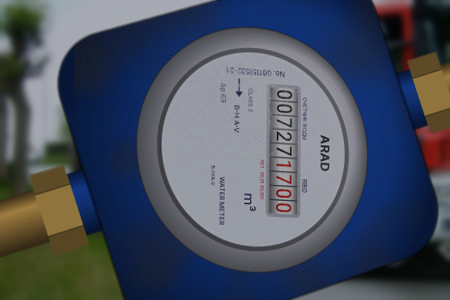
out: 727.1700 m³
